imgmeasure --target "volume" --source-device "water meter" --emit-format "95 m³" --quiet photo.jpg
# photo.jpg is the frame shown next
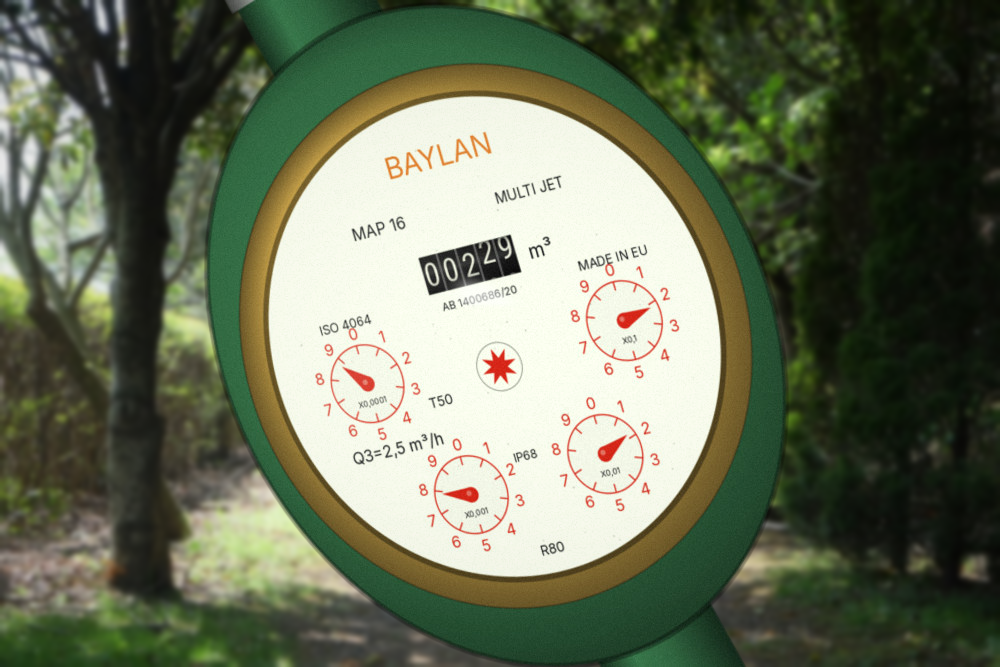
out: 229.2178 m³
